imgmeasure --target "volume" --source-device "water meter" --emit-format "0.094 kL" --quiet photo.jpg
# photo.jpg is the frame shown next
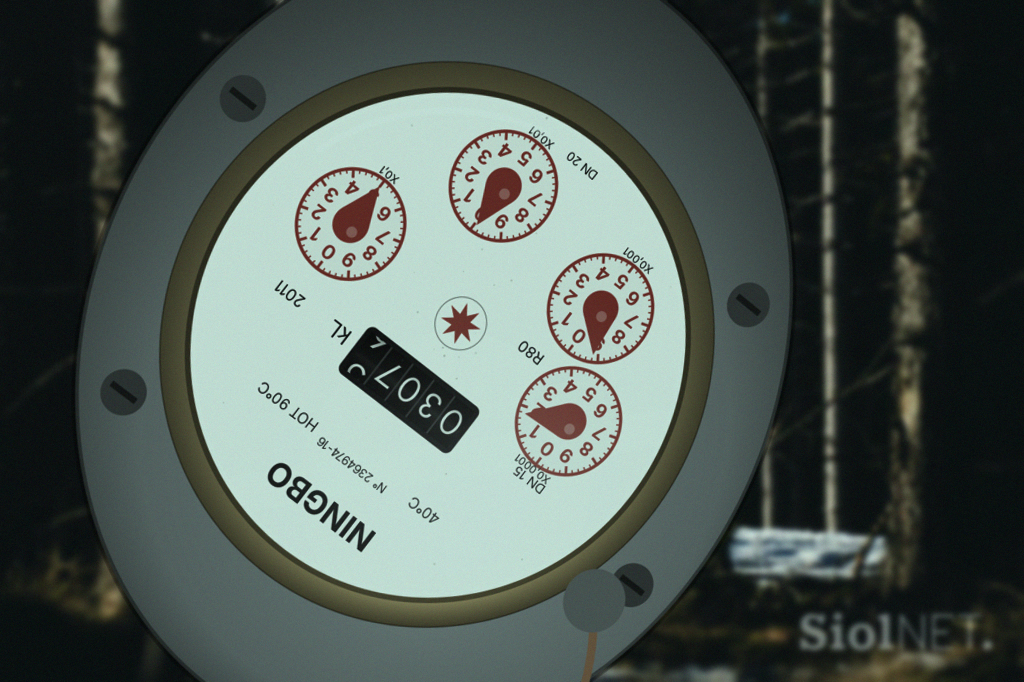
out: 3075.4991 kL
